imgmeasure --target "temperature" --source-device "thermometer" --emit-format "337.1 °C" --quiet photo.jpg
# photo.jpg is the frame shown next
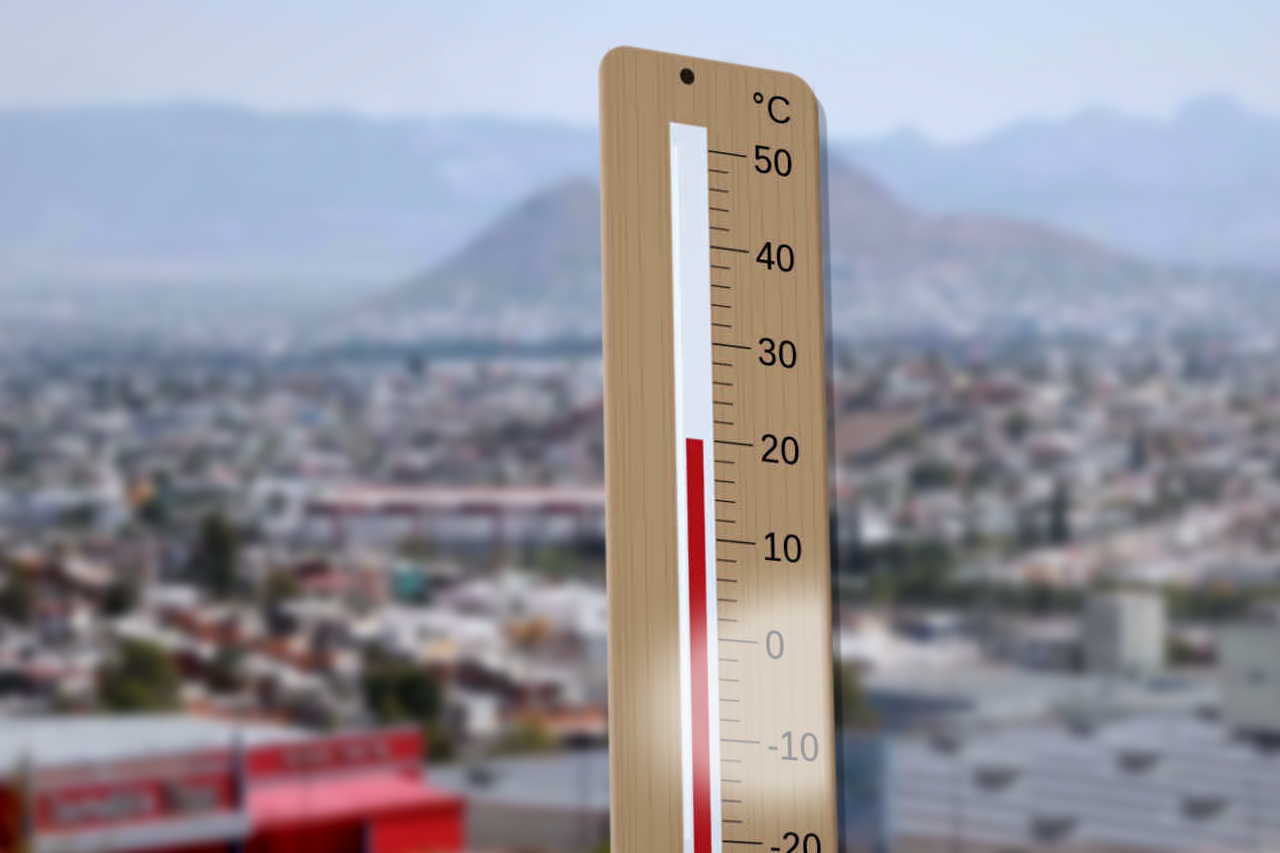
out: 20 °C
